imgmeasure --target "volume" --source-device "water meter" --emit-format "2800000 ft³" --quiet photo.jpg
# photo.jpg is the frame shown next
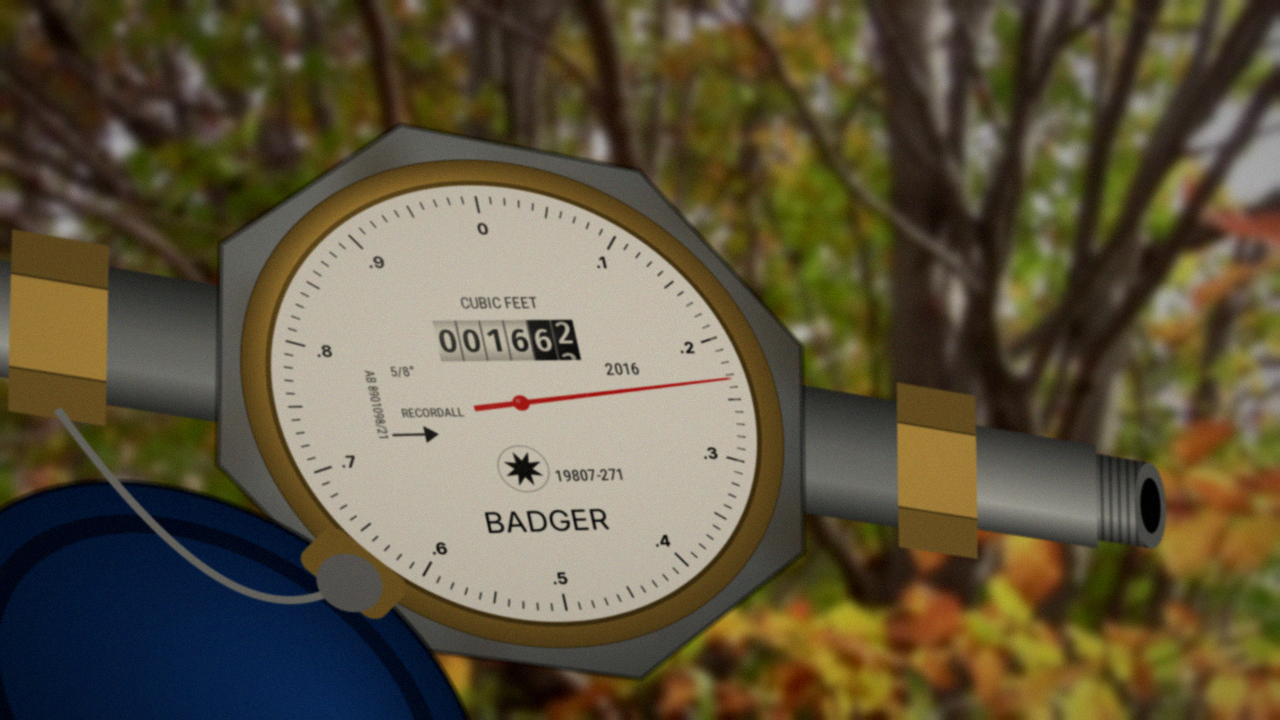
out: 1662.23 ft³
